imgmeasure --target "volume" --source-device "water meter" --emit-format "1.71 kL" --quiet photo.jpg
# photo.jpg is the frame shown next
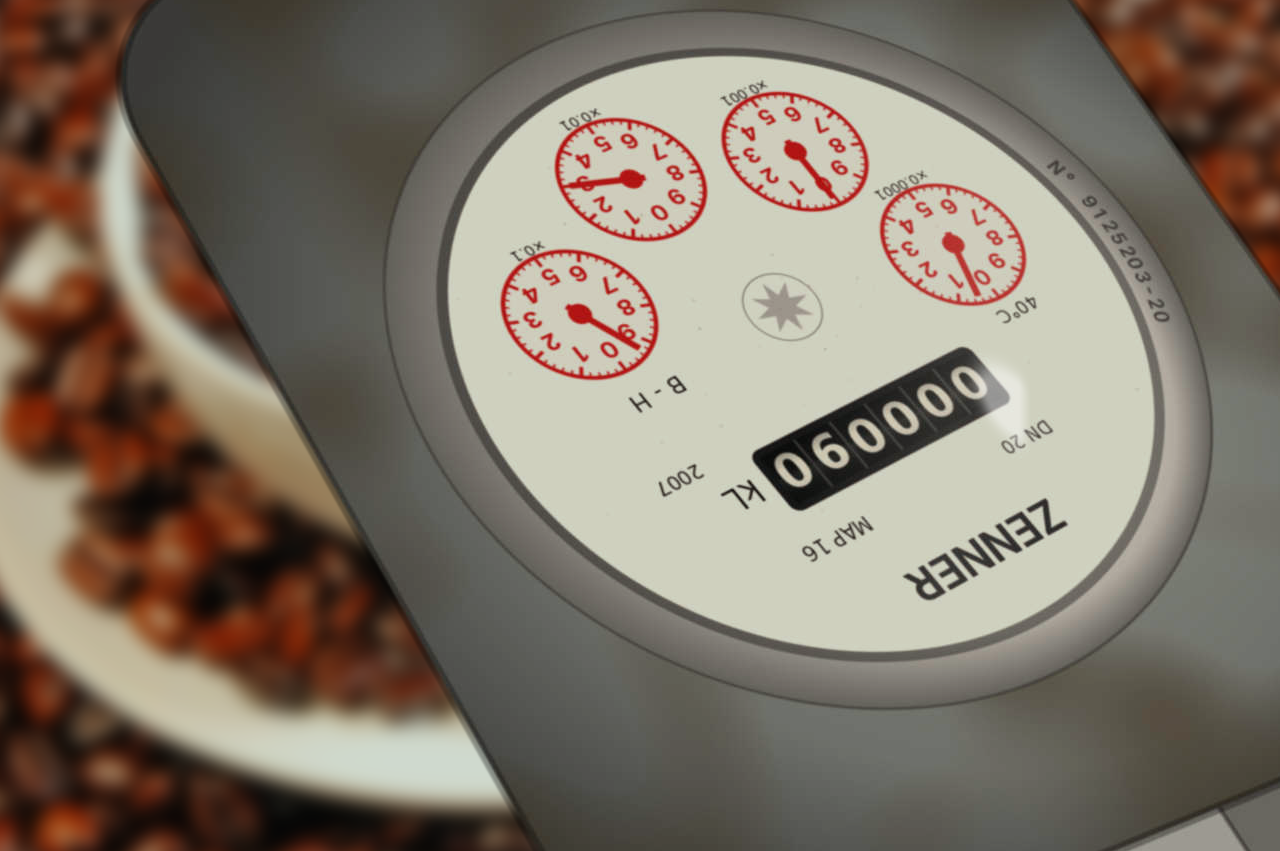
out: 89.9300 kL
